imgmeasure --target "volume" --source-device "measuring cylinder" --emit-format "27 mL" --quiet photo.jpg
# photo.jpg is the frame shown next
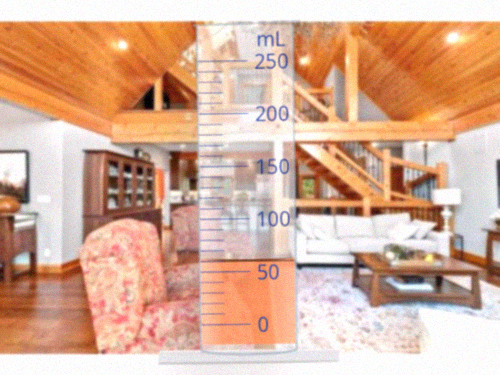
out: 60 mL
